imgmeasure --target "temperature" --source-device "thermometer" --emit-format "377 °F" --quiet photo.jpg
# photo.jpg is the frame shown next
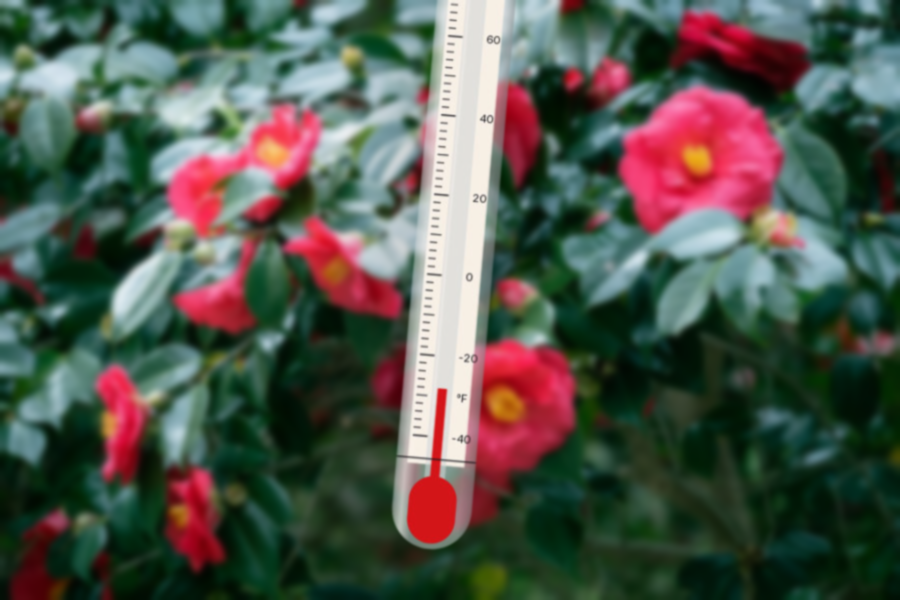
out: -28 °F
